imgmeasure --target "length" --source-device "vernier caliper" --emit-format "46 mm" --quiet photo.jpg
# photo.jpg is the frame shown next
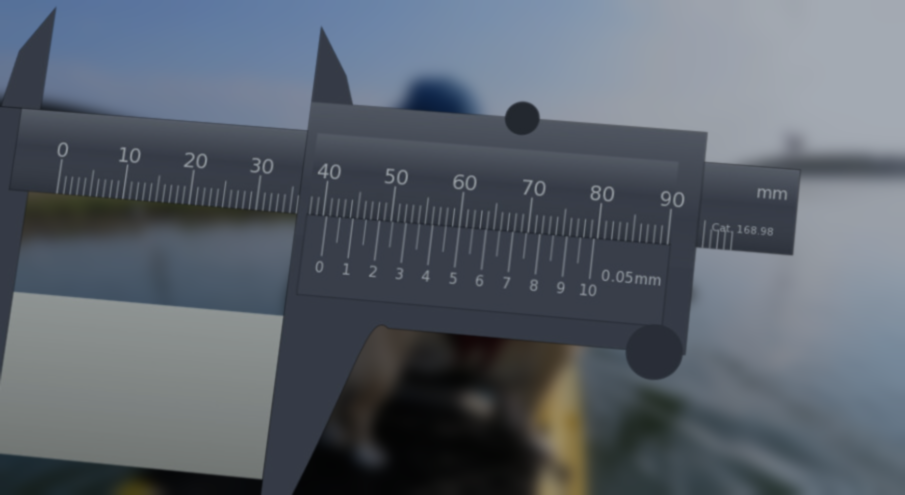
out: 40.5 mm
